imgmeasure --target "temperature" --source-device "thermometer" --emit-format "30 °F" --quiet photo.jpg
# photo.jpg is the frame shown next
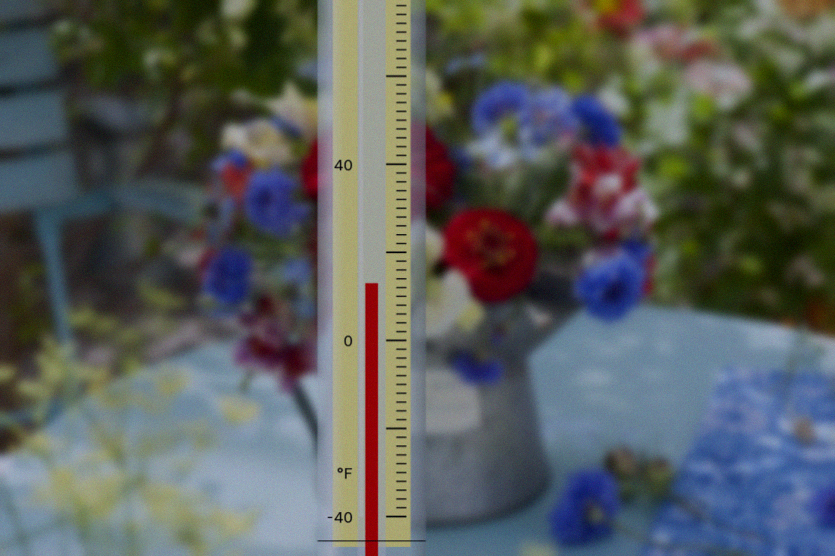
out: 13 °F
